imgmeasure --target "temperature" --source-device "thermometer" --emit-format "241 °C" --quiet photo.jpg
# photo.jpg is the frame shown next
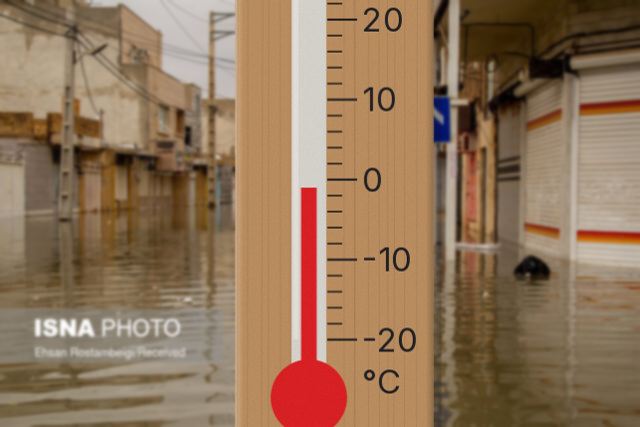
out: -1 °C
